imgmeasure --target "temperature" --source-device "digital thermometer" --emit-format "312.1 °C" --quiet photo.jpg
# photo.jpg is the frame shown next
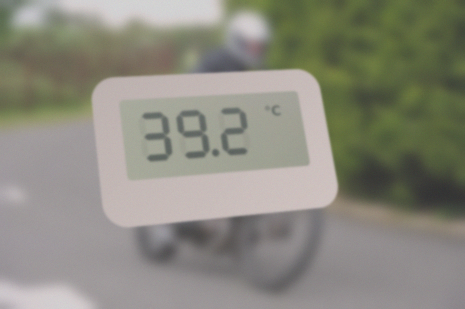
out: 39.2 °C
